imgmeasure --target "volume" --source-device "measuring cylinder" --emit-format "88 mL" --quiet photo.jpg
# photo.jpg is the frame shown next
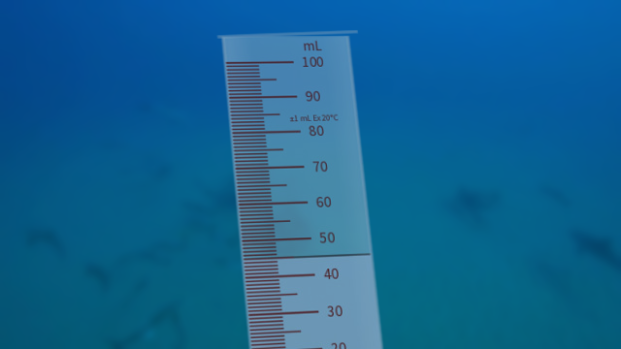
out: 45 mL
